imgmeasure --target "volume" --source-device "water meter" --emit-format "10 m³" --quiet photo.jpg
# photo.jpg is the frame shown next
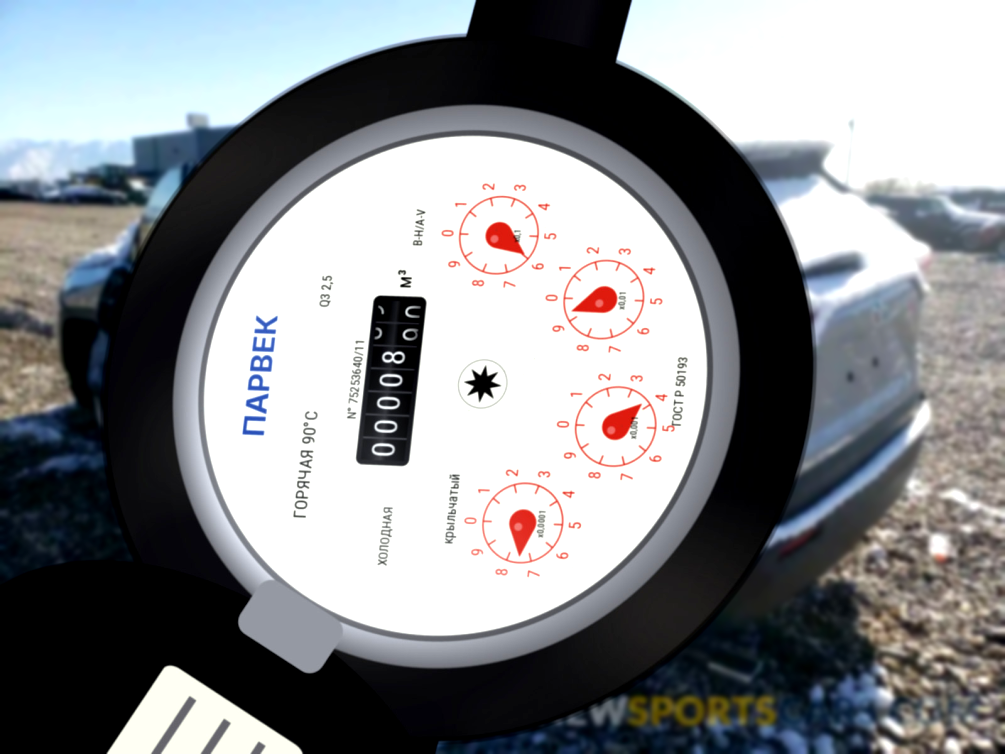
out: 889.5937 m³
